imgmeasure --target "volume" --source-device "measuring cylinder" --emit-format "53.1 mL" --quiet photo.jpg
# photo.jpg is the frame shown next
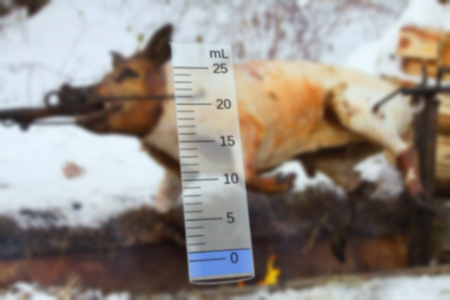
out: 1 mL
